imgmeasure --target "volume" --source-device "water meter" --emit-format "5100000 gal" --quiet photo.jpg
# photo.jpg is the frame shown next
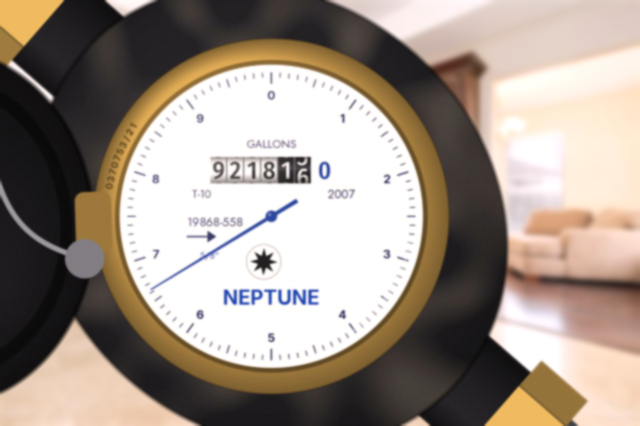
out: 9218156.6 gal
